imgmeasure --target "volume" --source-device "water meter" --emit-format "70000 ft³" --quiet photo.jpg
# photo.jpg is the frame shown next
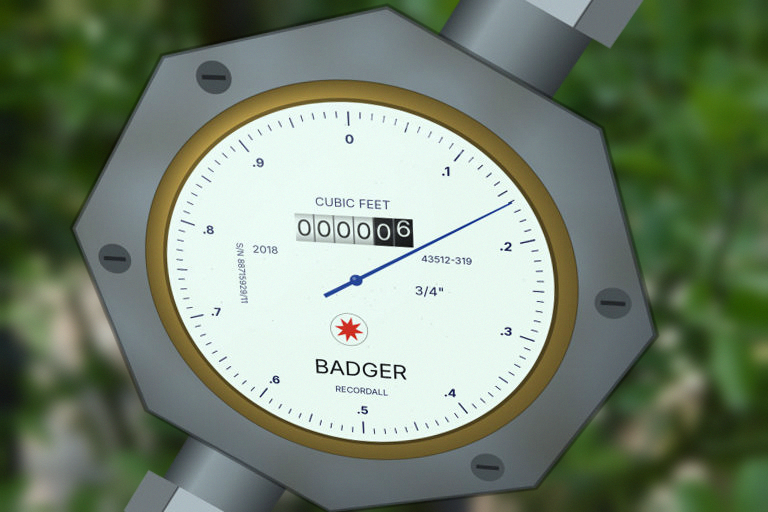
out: 6.16 ft³
